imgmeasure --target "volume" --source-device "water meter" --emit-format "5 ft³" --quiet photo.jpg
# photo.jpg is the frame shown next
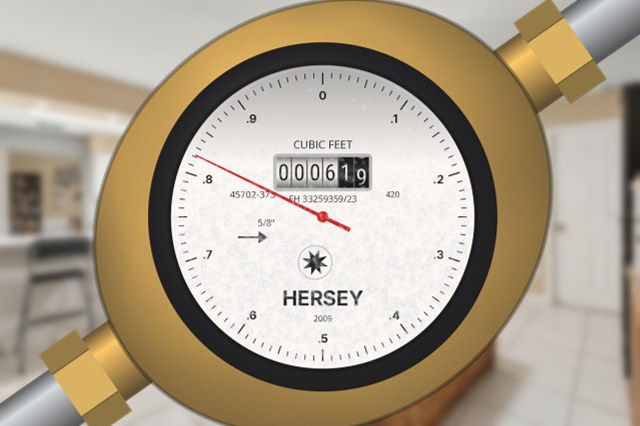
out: 618.82 ft³
